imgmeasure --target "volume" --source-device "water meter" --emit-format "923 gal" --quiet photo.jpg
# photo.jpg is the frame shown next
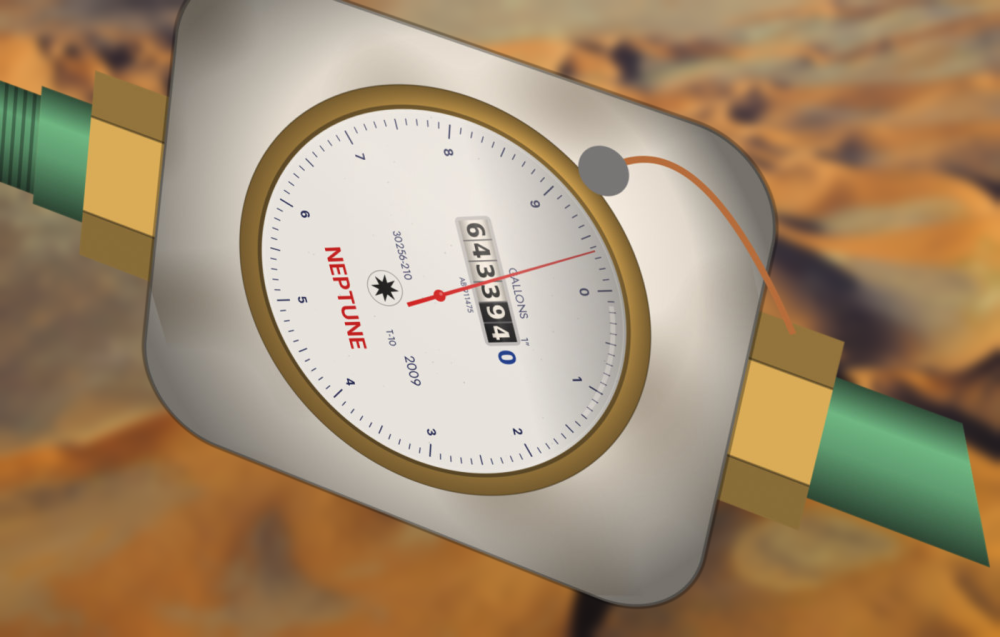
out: 6433939.6 gal
